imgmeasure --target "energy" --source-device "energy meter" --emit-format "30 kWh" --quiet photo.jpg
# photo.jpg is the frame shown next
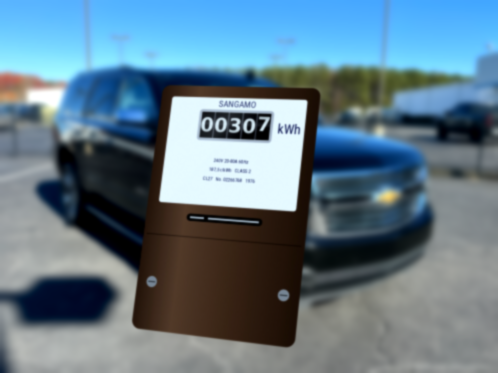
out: 307 kWh
